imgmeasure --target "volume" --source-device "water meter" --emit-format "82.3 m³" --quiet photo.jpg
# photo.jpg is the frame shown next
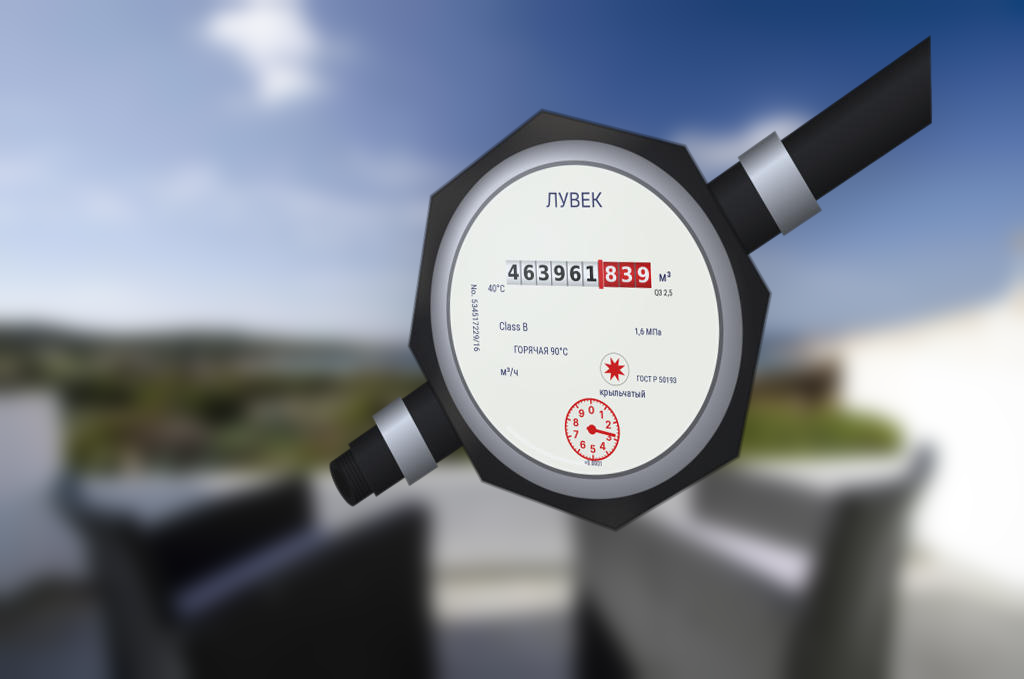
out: 463961.8392 m³
